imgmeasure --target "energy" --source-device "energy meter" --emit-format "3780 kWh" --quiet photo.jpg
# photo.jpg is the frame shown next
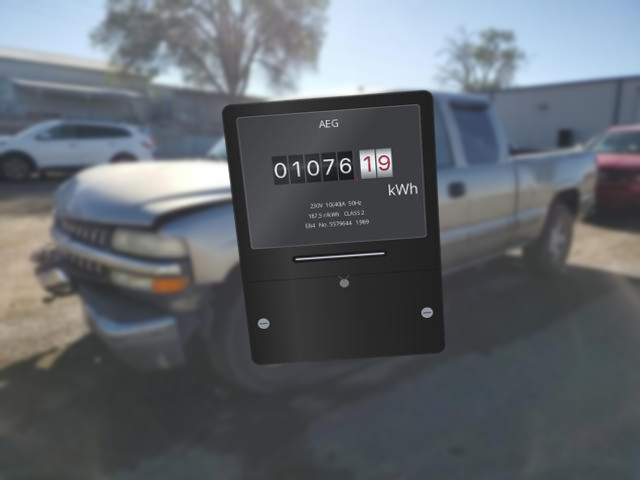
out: 1076.19 kWh
